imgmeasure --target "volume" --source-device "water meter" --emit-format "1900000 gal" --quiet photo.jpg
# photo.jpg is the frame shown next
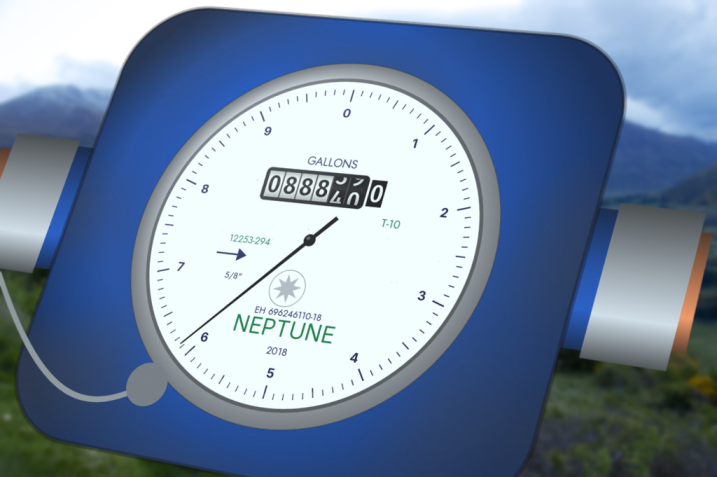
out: 888396.1 gal
